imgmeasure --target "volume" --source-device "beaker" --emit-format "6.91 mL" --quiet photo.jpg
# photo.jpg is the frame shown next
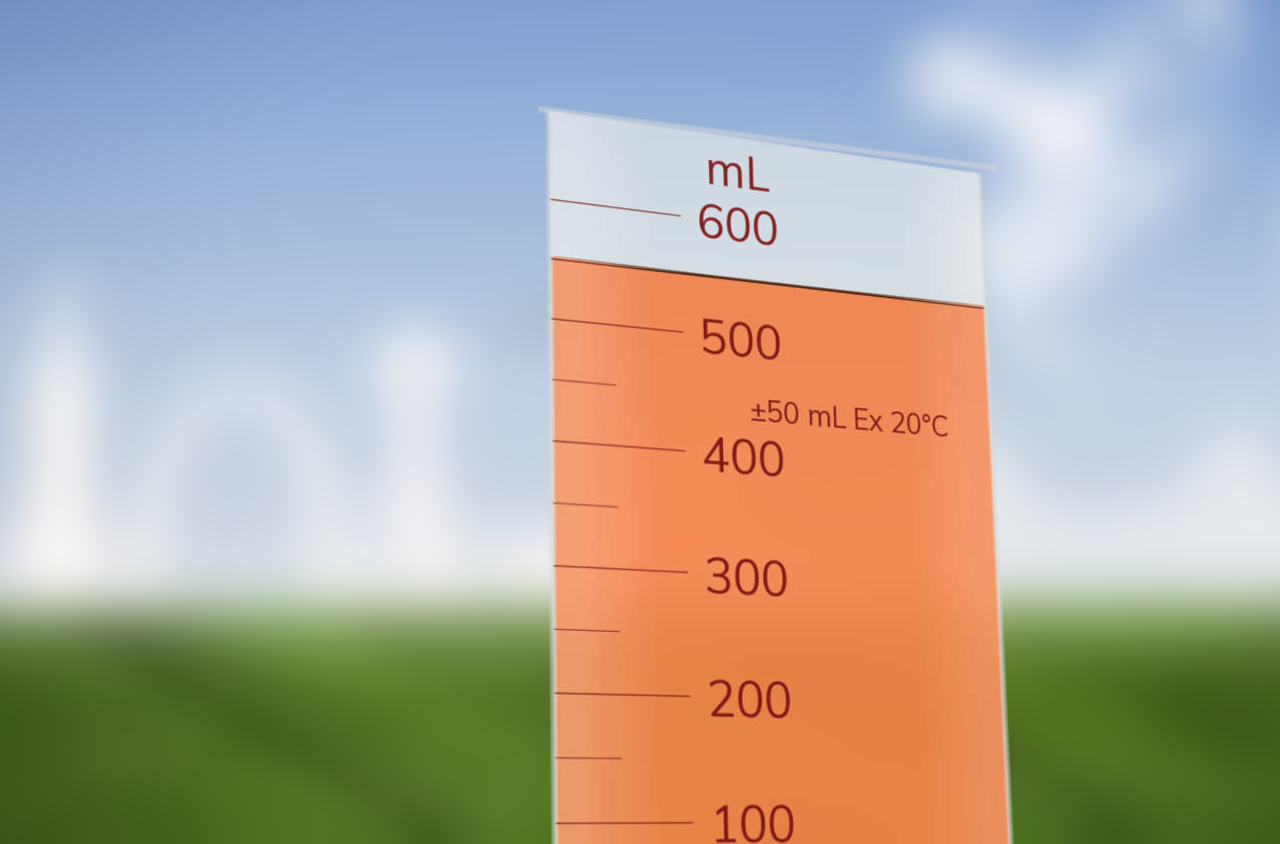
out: 550 mL
